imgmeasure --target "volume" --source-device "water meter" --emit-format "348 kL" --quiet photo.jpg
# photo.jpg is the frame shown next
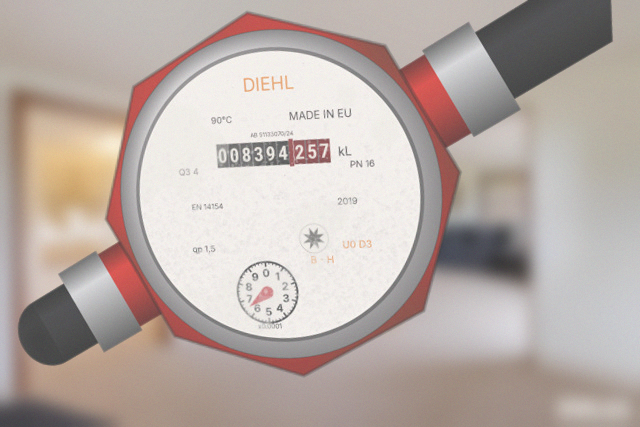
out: 8394.2576 kL
